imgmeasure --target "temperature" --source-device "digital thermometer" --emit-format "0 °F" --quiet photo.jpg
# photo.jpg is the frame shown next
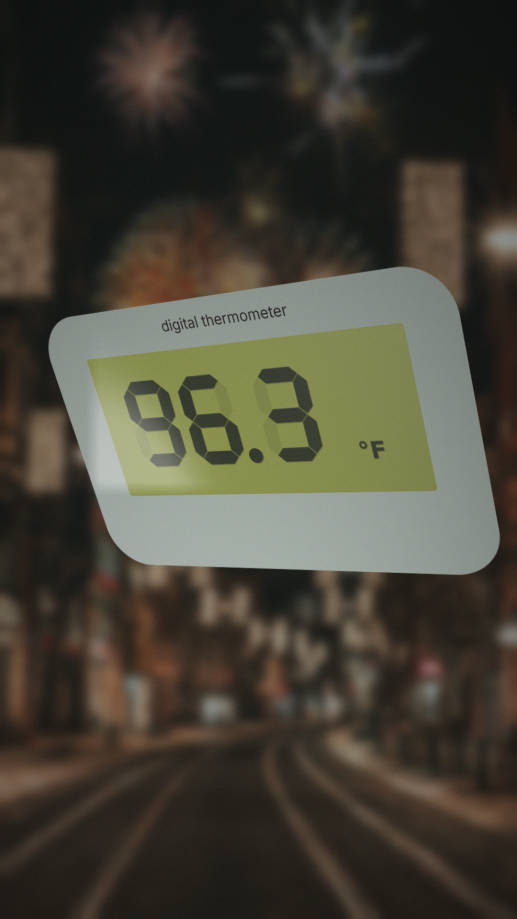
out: 96.3 °F
